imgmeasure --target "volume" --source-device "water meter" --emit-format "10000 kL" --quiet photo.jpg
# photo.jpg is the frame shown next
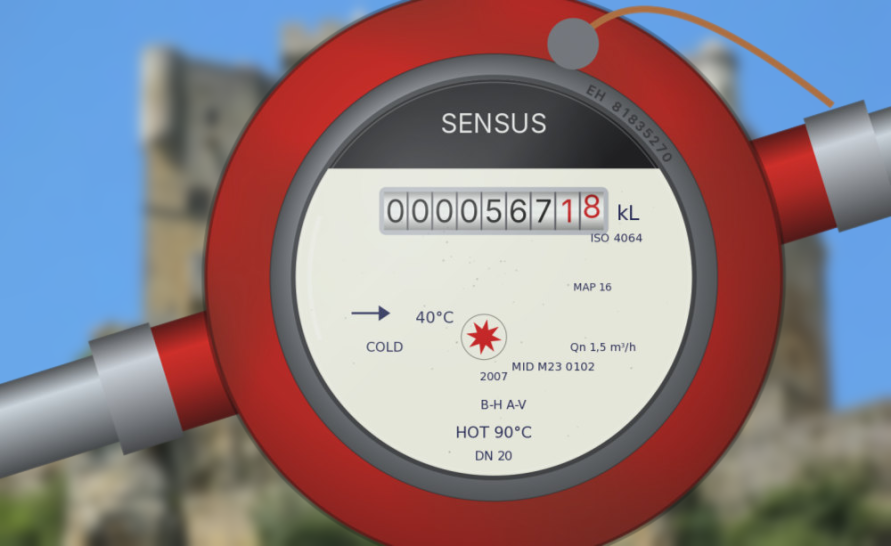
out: 567.18 kL
